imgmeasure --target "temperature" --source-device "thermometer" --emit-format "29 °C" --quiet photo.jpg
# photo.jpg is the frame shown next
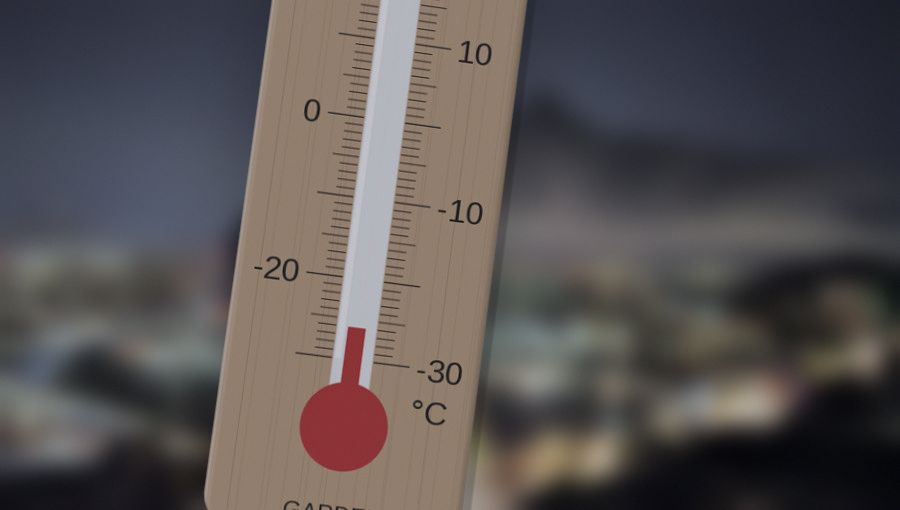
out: -26 °C
